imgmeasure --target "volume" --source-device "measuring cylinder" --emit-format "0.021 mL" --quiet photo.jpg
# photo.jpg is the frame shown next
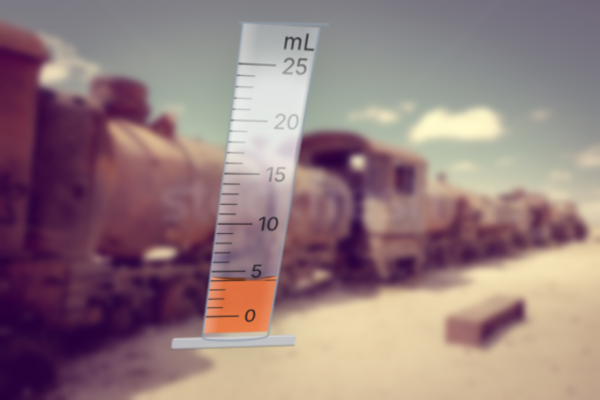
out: 4 mL
